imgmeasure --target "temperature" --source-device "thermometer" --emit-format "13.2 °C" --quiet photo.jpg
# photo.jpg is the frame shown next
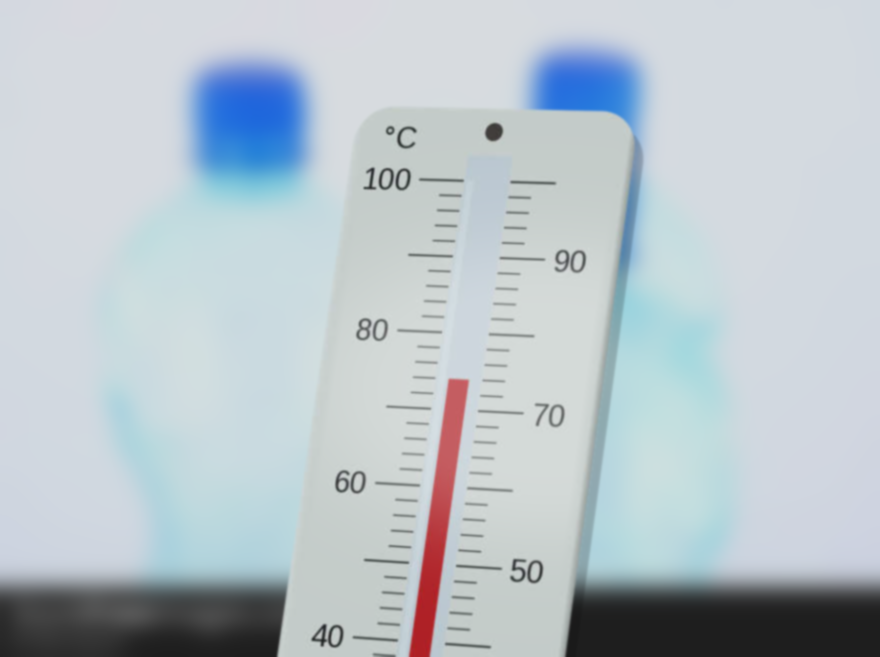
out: 74 °C
